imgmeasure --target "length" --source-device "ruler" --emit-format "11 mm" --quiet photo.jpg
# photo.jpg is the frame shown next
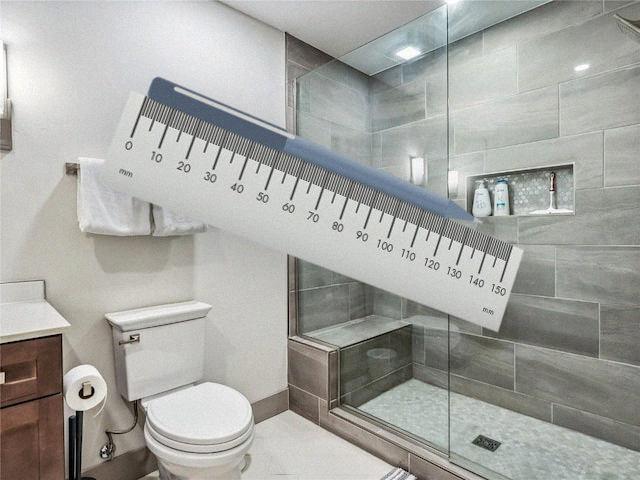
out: 135 mm
